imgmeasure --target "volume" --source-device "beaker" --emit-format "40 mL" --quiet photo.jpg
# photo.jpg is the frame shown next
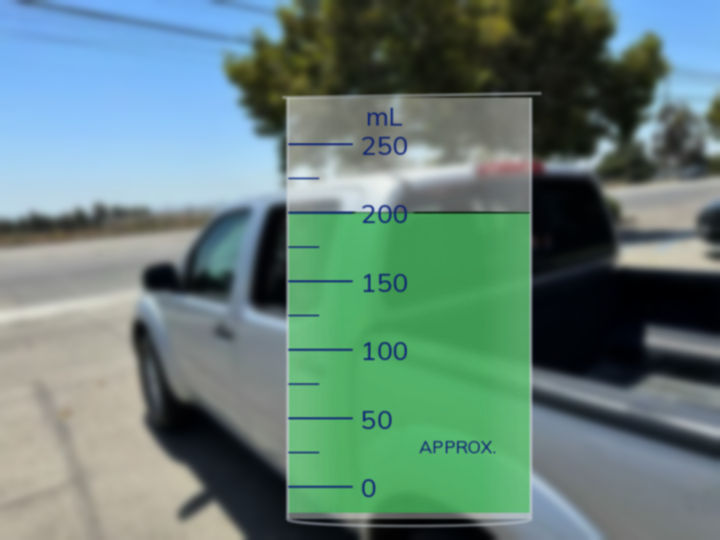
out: 200 mL
